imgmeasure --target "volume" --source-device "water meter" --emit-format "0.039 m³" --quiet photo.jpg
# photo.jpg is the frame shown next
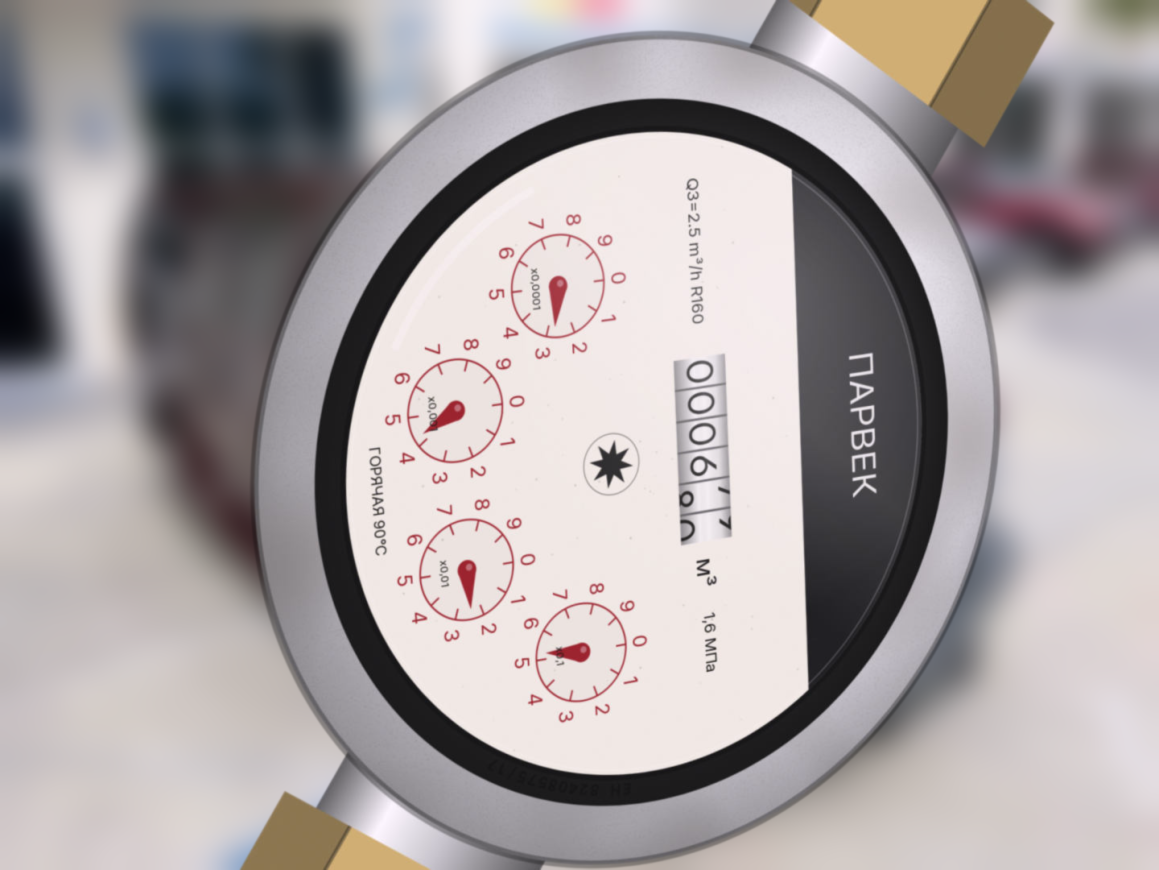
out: 679.5242 m³
